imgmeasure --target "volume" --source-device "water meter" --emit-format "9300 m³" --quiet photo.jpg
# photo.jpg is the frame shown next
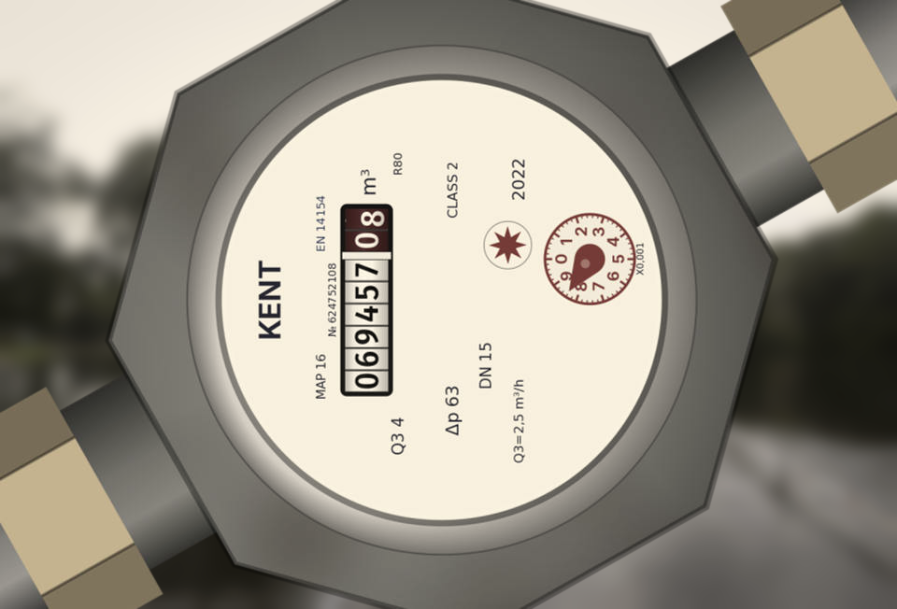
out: 69457.078 m³
